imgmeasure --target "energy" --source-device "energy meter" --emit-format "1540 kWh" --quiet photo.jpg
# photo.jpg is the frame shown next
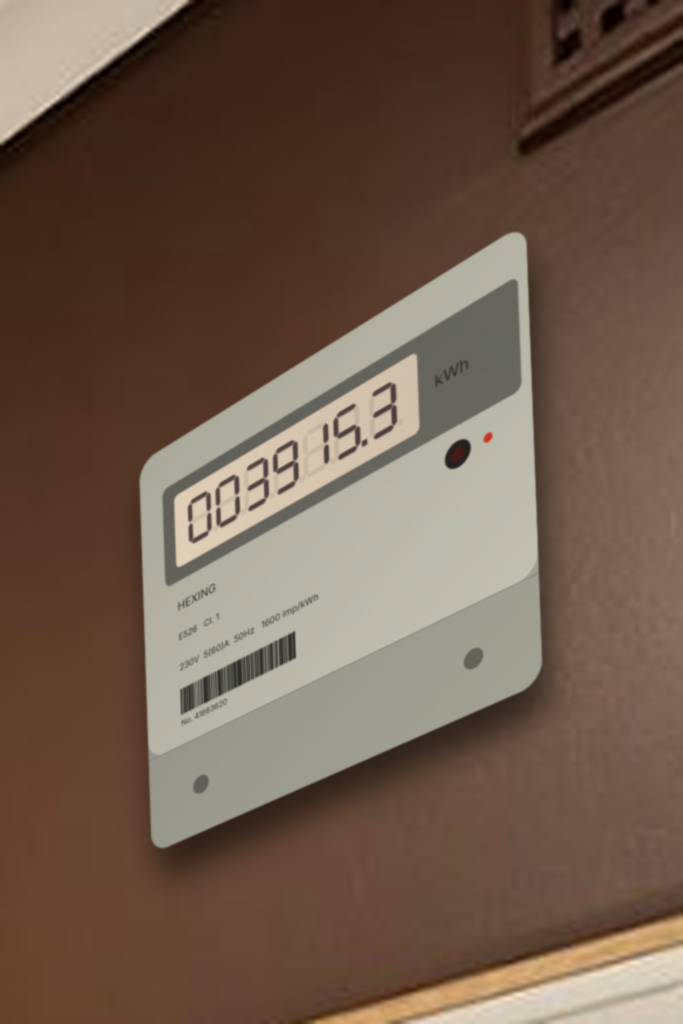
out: 3915.3 kWh
